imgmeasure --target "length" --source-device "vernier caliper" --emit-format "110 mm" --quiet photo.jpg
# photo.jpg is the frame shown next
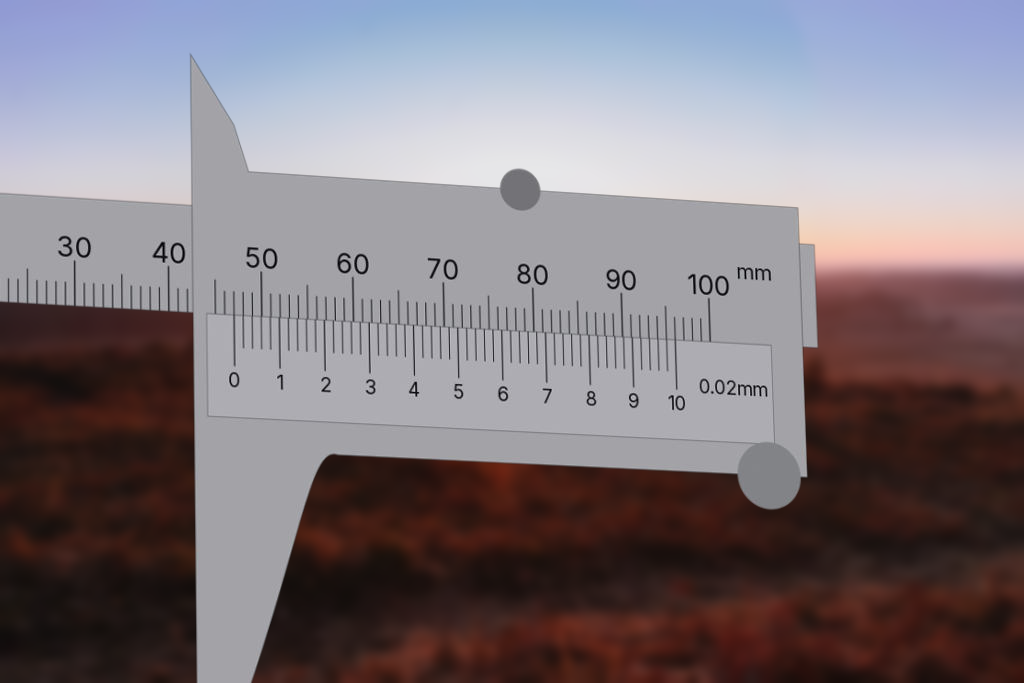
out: 47.0 mm
